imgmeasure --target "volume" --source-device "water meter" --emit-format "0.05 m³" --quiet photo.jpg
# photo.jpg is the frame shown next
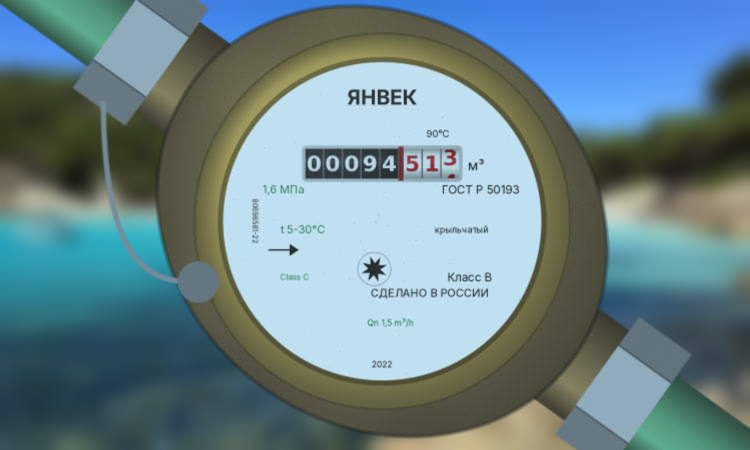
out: 94.513 m³
